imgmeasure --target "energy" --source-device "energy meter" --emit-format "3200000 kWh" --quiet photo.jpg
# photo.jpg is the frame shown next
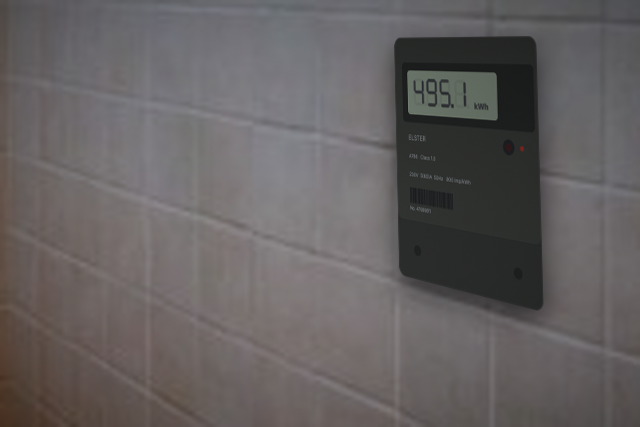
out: 495.1 kWh
